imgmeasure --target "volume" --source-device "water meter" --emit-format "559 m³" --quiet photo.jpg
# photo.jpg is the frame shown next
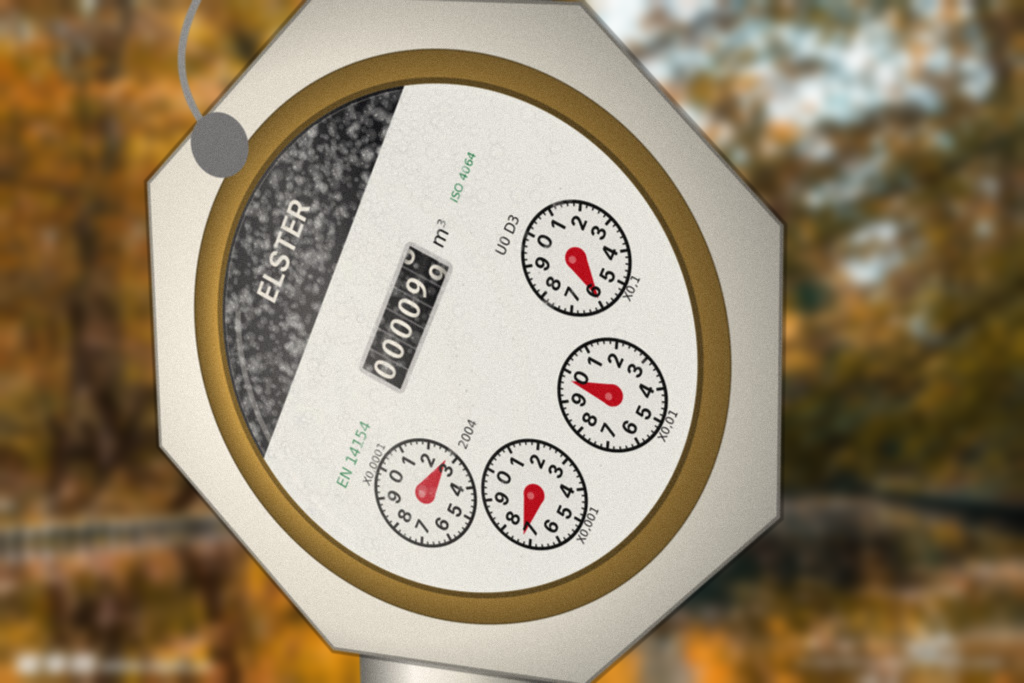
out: 98.5972 m³
